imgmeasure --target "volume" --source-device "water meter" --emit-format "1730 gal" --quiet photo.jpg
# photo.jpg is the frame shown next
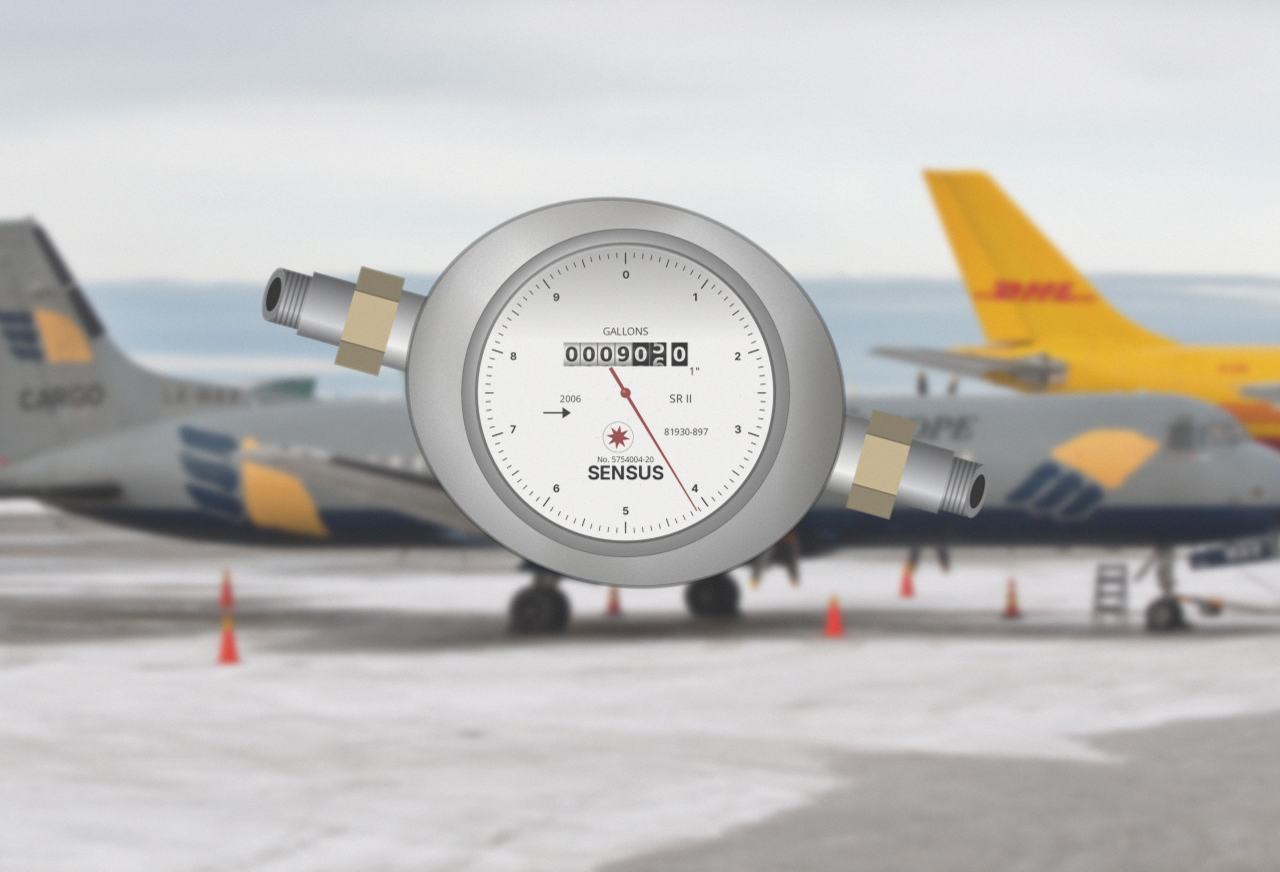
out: 9054.1 gal
